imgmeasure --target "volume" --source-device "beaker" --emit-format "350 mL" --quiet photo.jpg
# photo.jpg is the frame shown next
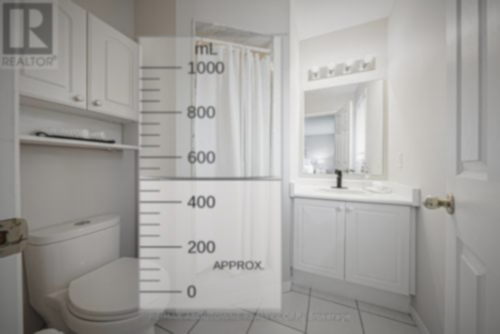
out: 500 mL
